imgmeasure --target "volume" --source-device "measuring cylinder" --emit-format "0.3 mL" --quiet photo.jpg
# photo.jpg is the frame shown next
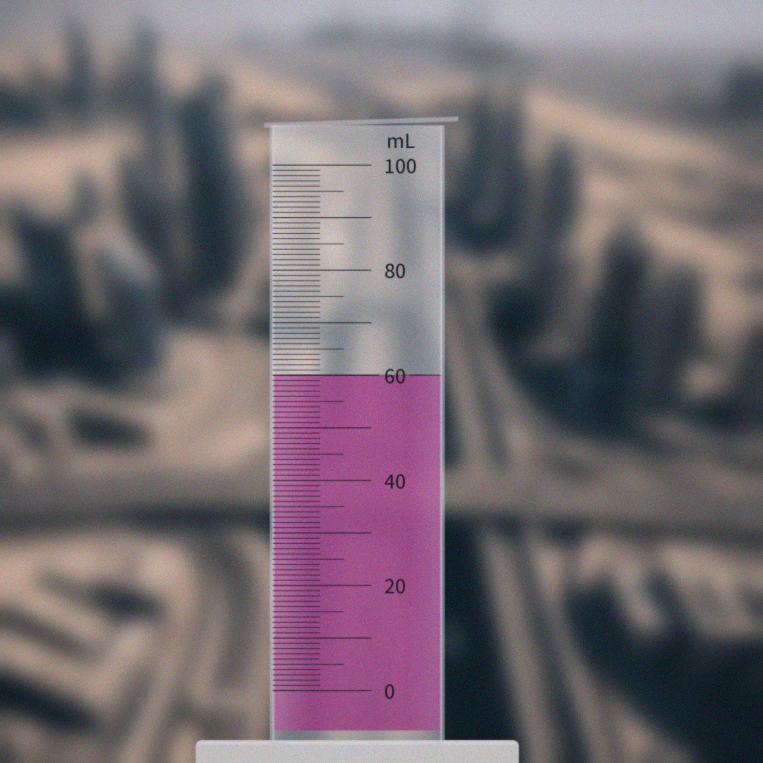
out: 60 mL
